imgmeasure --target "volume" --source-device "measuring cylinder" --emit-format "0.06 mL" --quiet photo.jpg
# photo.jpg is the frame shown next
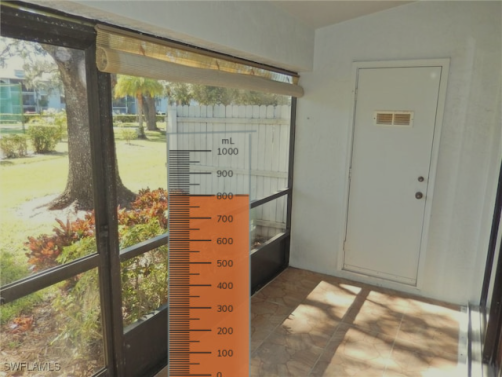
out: 800 mL
